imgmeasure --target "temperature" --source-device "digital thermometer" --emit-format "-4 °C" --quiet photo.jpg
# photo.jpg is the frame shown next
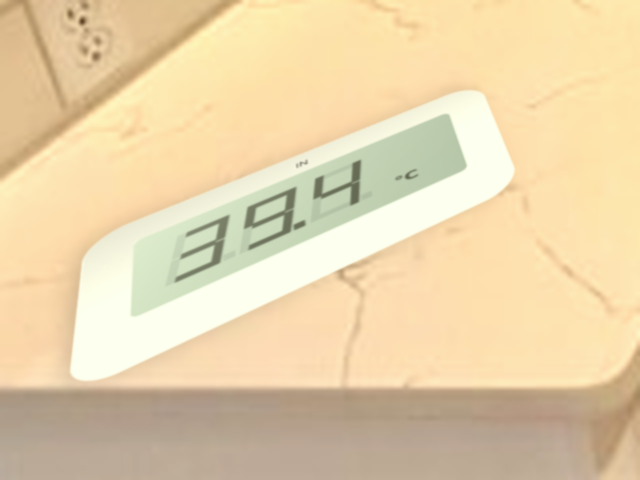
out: 39.4 °C
